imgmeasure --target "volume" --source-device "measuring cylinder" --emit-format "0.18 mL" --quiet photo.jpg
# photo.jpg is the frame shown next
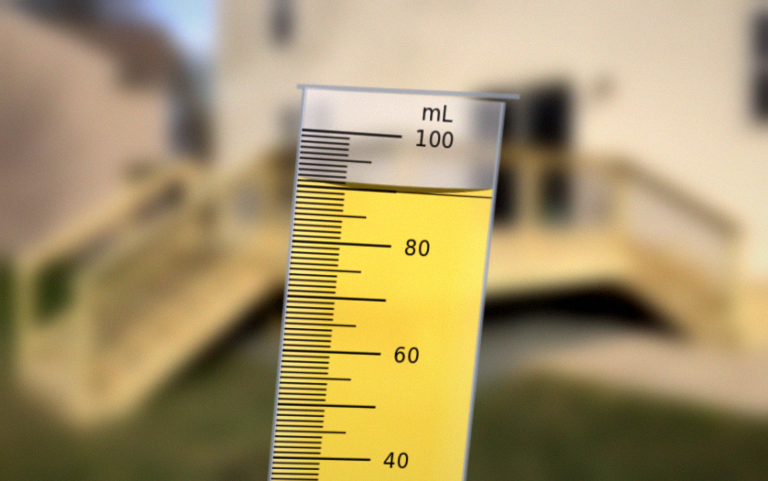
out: 90 mL
